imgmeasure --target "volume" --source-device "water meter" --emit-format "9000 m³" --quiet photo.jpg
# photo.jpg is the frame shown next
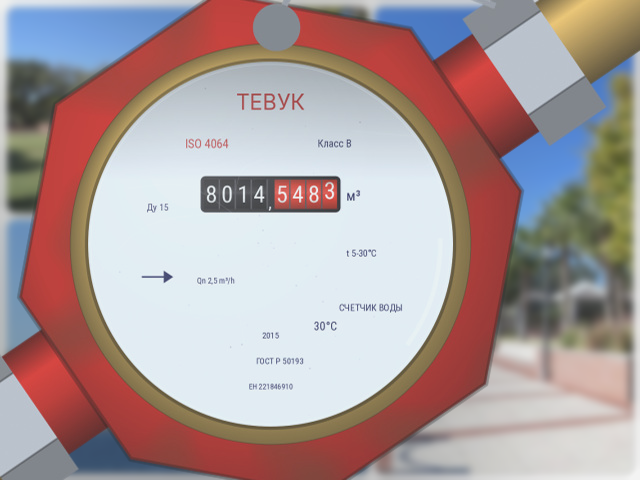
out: 8014.5483 m³
